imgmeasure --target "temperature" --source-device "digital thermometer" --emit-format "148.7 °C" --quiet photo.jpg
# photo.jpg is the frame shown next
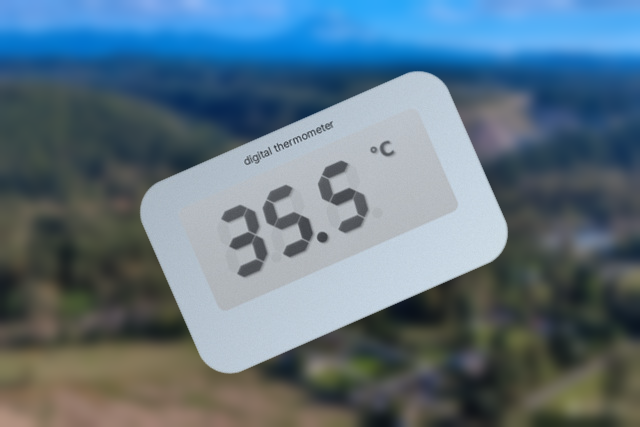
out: 35.5 °C
